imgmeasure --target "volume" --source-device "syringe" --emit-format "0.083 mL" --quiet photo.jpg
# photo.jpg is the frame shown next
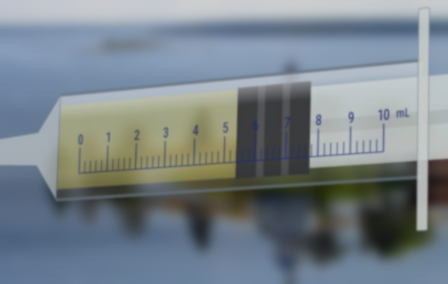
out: 5.4 mL
